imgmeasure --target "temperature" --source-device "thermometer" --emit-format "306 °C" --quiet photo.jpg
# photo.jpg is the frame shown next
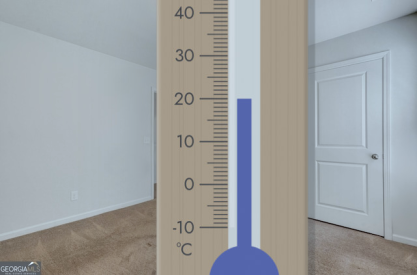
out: 20 °C
